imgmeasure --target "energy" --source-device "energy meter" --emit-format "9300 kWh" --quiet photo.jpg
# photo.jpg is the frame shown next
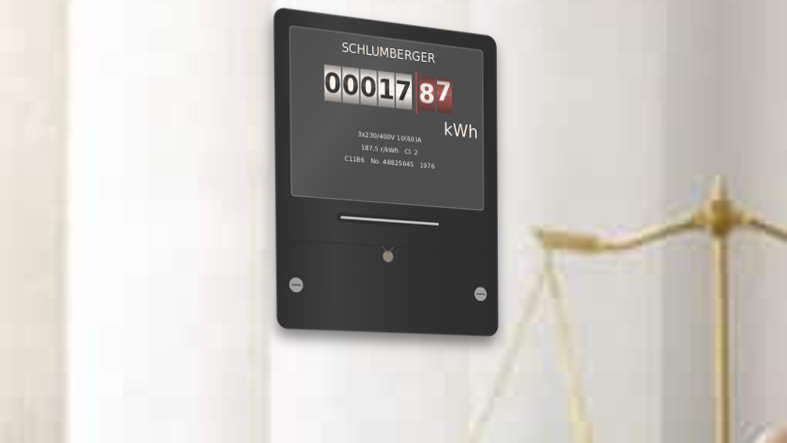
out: 17.87 kWh
